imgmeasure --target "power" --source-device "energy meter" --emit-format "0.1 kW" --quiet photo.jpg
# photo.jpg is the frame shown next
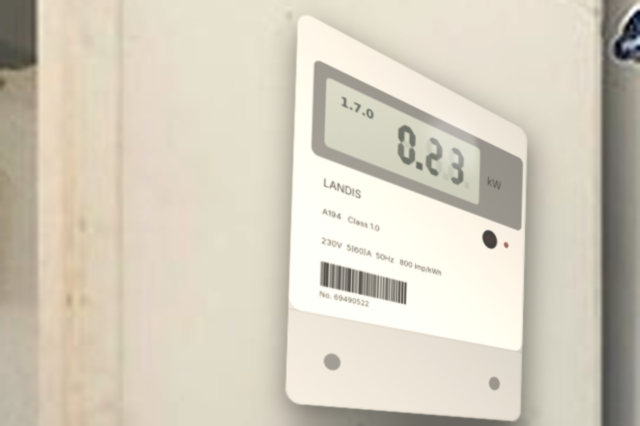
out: 0.23 kW
